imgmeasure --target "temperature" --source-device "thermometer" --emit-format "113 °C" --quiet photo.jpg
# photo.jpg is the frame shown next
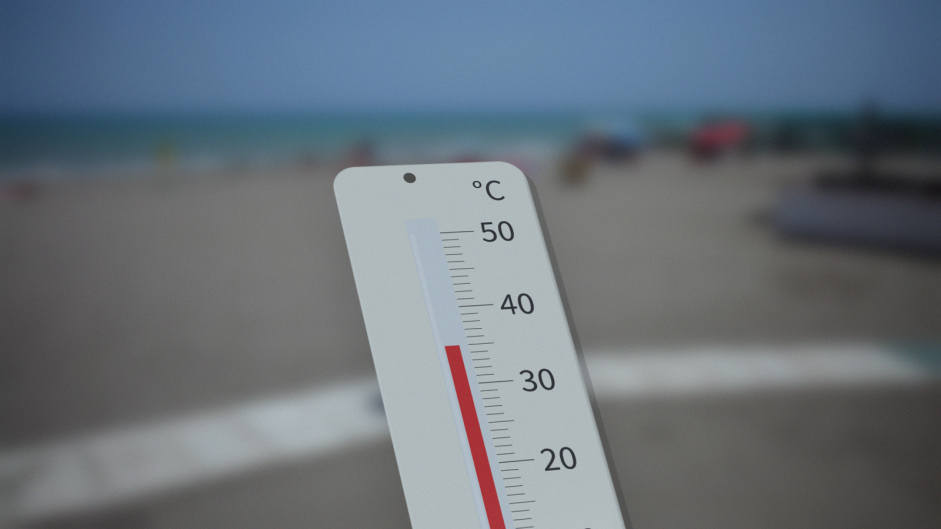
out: 35 °C
